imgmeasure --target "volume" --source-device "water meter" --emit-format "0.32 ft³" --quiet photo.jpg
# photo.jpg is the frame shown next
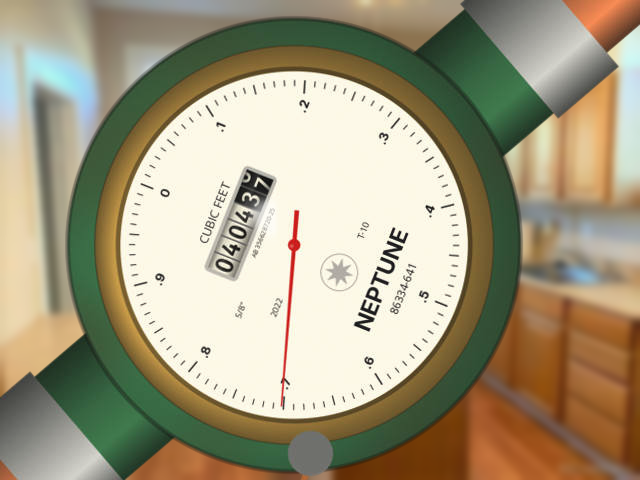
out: 40436.70 ft³
